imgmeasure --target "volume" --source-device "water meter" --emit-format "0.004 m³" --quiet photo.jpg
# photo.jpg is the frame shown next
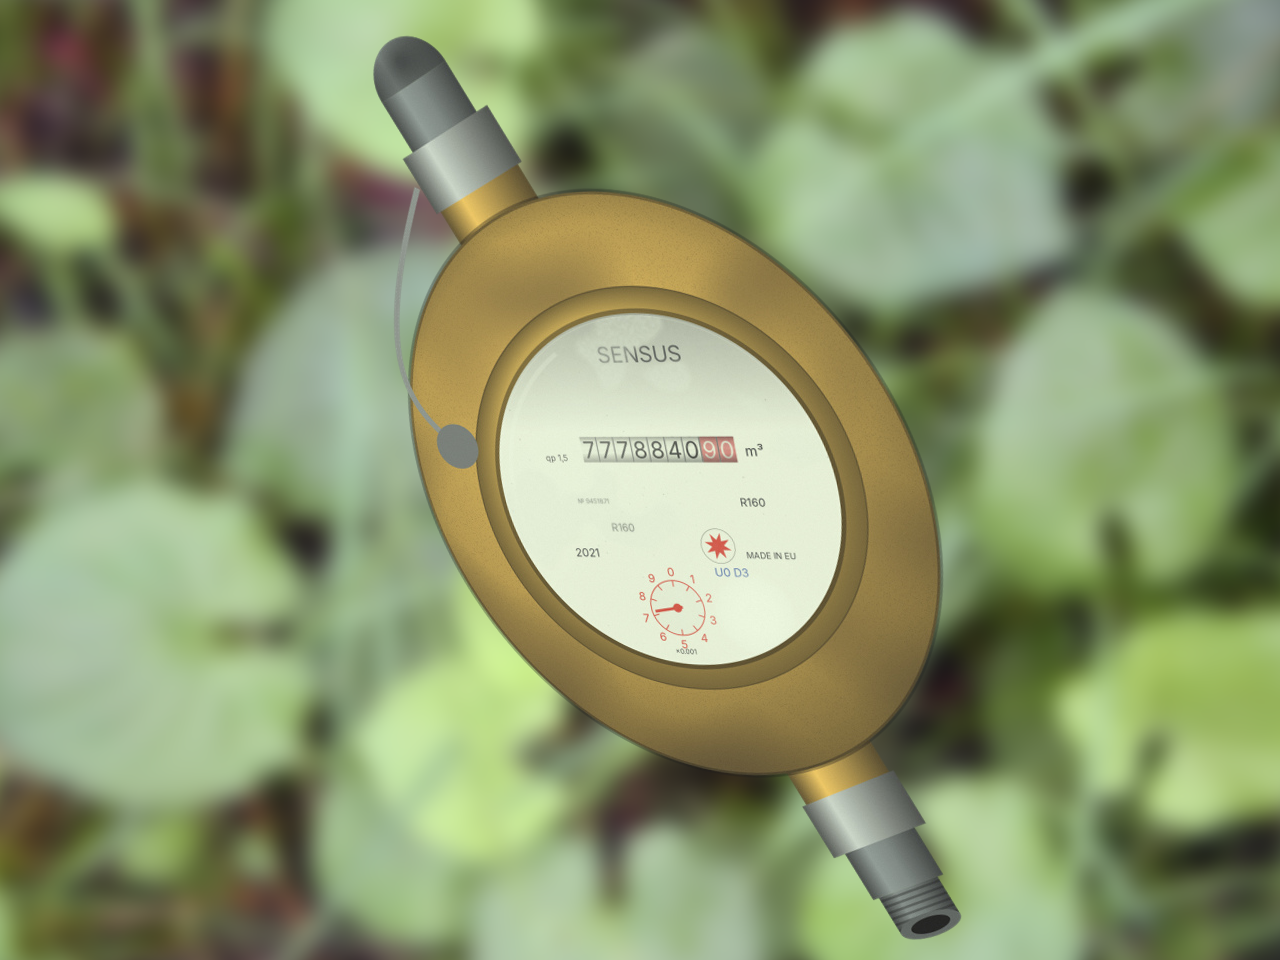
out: 7778840.907 m³
